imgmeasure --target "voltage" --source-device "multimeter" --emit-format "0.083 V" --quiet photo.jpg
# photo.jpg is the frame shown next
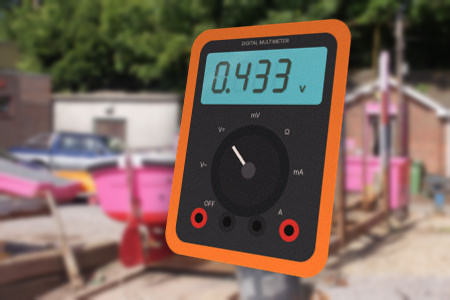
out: 0.433 V
